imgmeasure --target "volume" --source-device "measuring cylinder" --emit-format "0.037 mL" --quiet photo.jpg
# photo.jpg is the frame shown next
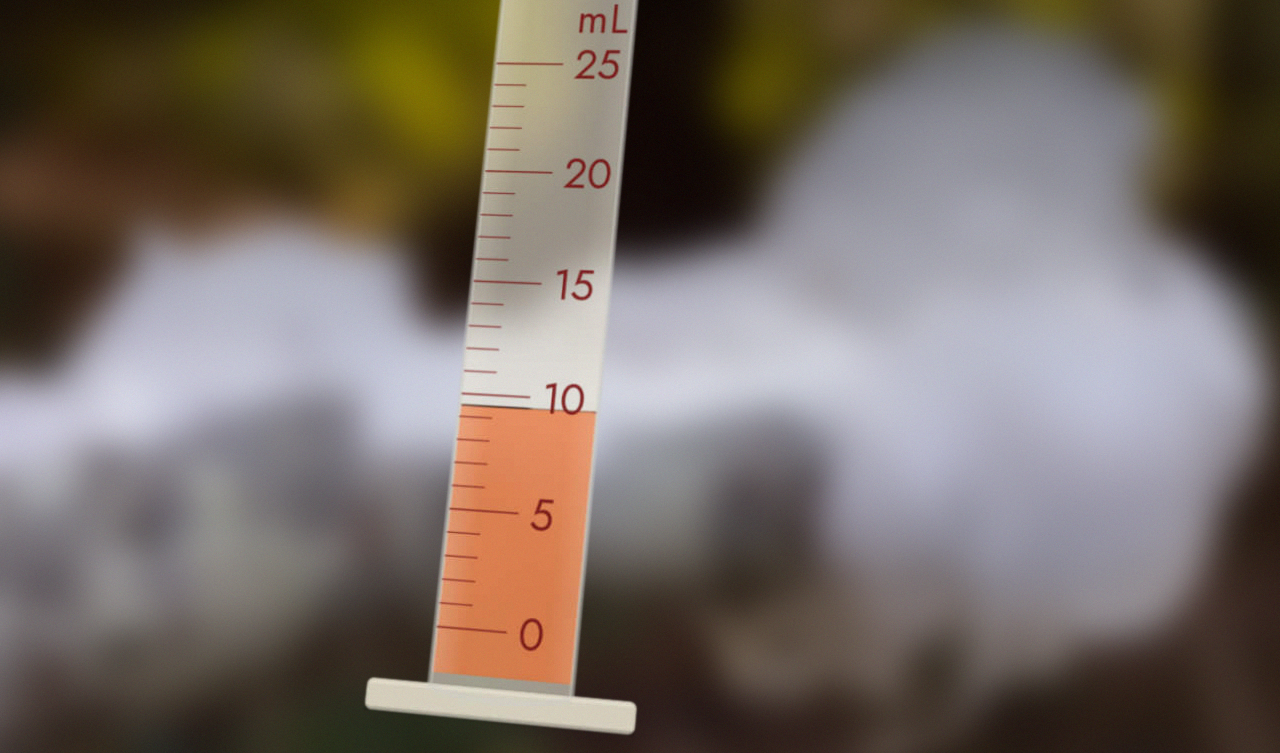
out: 9.5 mL
